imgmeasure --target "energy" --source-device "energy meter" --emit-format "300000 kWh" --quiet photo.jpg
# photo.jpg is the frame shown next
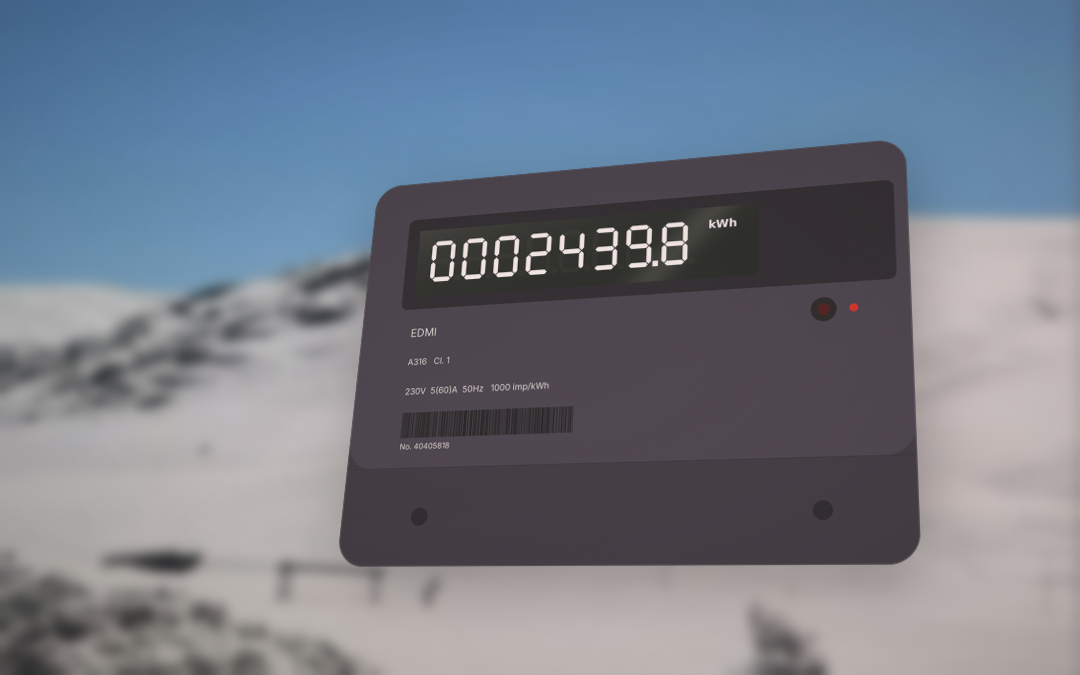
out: 2439.8 kWh
